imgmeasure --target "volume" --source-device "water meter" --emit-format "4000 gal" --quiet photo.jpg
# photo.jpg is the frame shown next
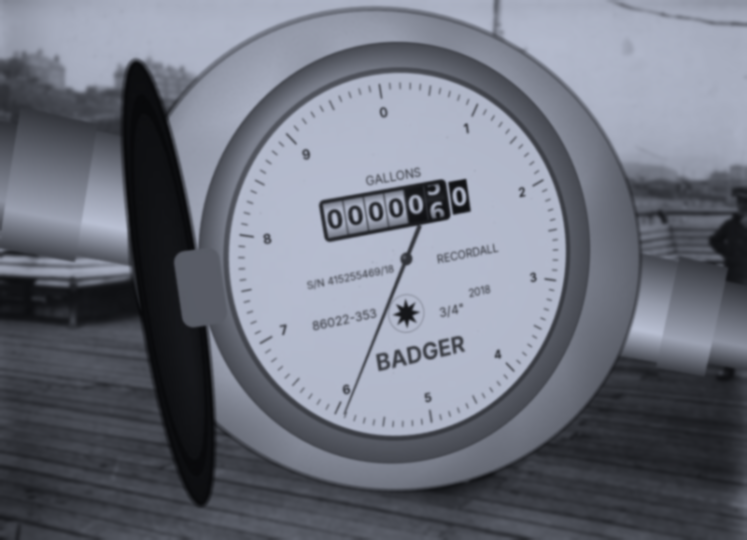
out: 55.9 gal
